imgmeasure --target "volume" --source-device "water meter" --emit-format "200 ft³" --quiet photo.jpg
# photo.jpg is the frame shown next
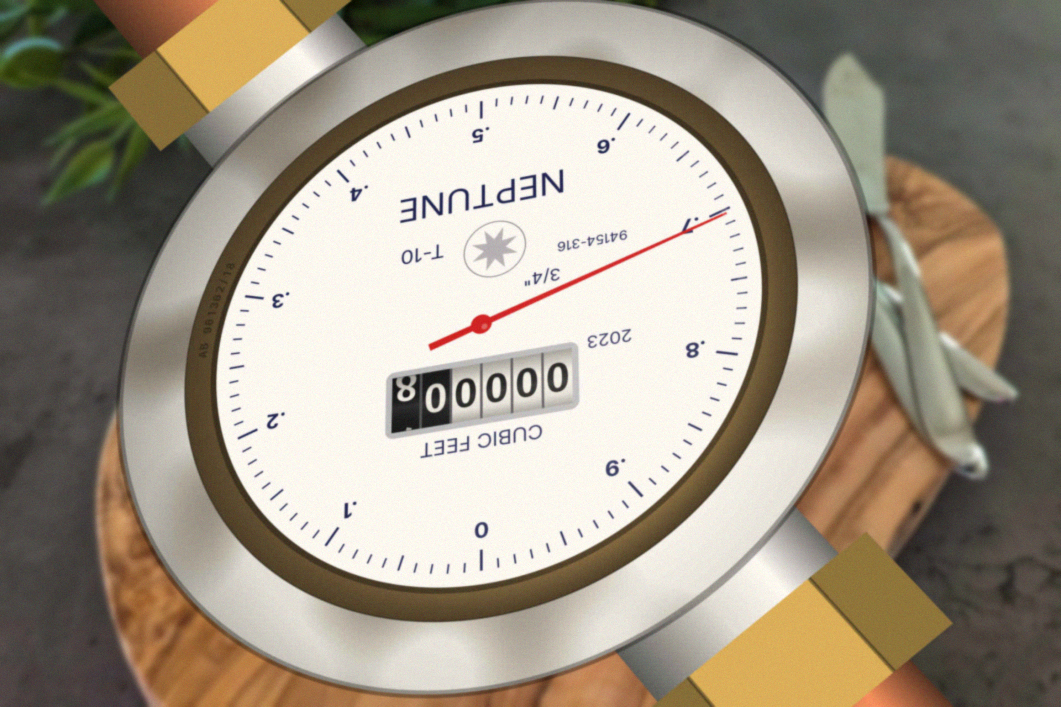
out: 7.70 ft³
